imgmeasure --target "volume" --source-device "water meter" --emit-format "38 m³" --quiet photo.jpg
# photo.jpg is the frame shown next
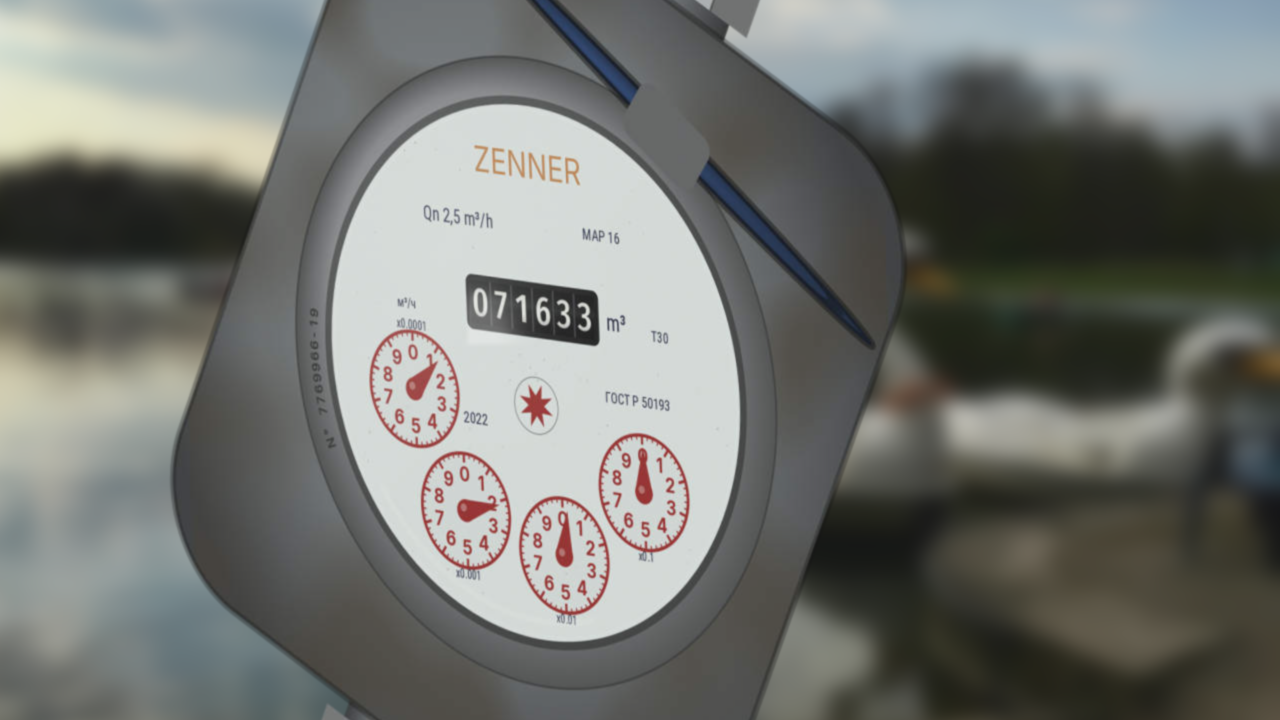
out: 71633.0021 m³
